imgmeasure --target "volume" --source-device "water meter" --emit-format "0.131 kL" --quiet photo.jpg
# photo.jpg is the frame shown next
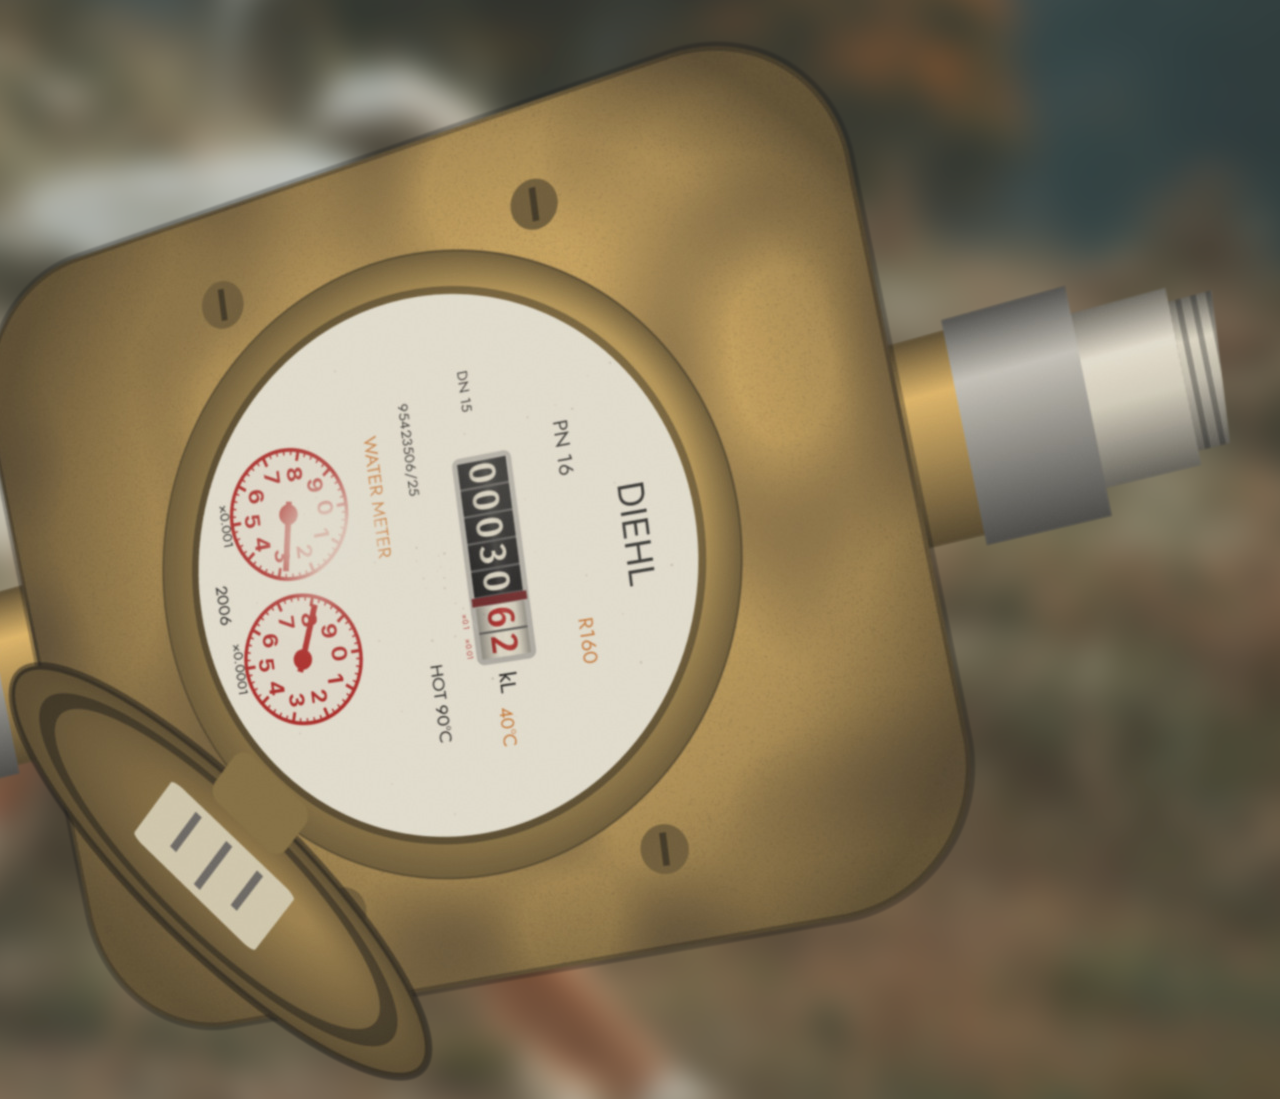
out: 30.6228 kL
